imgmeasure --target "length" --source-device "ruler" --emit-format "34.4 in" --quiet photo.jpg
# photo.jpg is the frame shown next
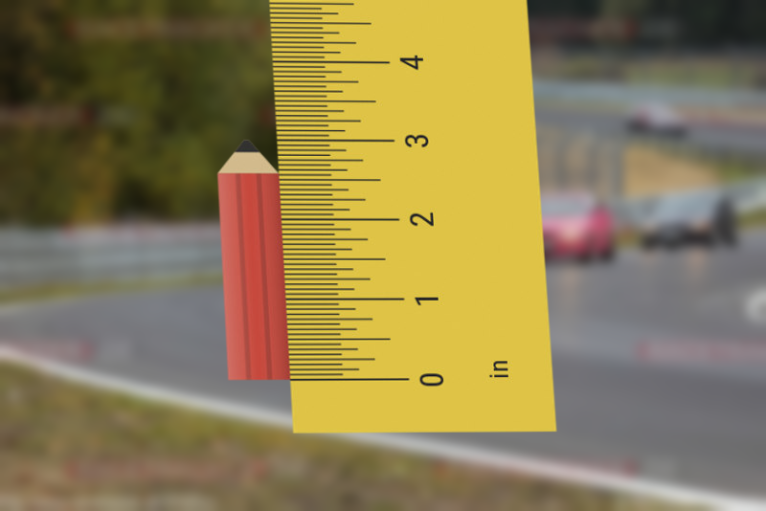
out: 3 in
